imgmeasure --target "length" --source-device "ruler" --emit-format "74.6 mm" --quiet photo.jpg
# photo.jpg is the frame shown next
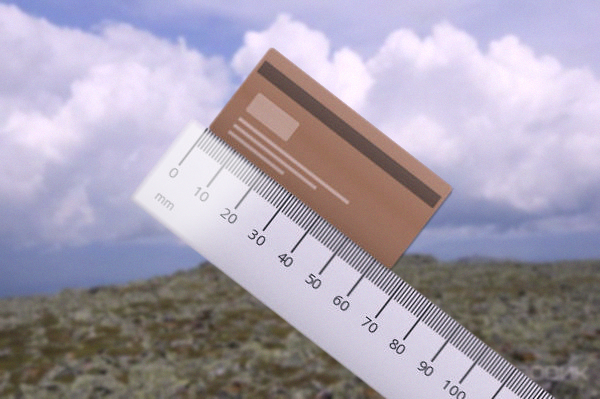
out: 65 mm
